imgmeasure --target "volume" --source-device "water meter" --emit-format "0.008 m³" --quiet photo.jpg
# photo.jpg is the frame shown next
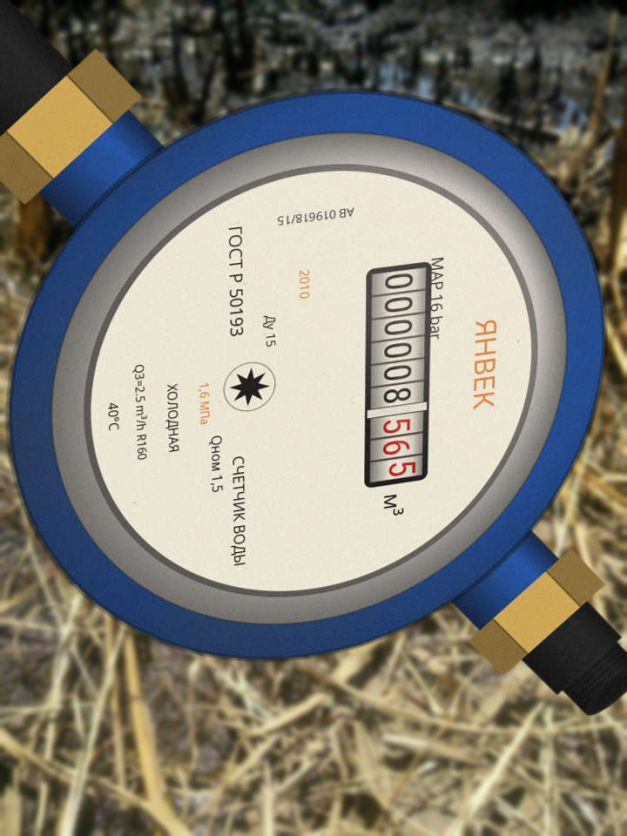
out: 8.565 m³
